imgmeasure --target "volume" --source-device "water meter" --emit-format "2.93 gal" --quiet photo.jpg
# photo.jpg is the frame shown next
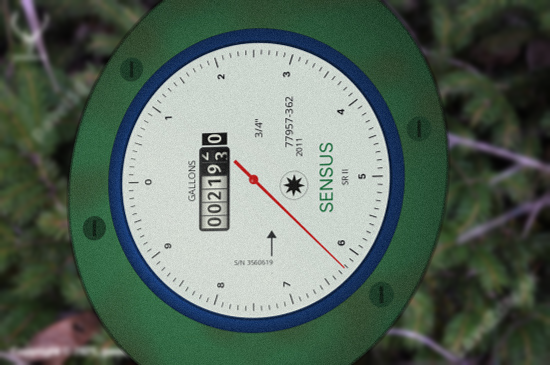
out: 21926.2 gal
